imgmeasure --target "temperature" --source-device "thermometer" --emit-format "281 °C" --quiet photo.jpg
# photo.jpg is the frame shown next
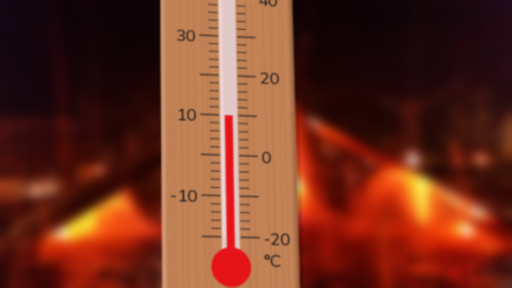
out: 10 °C
